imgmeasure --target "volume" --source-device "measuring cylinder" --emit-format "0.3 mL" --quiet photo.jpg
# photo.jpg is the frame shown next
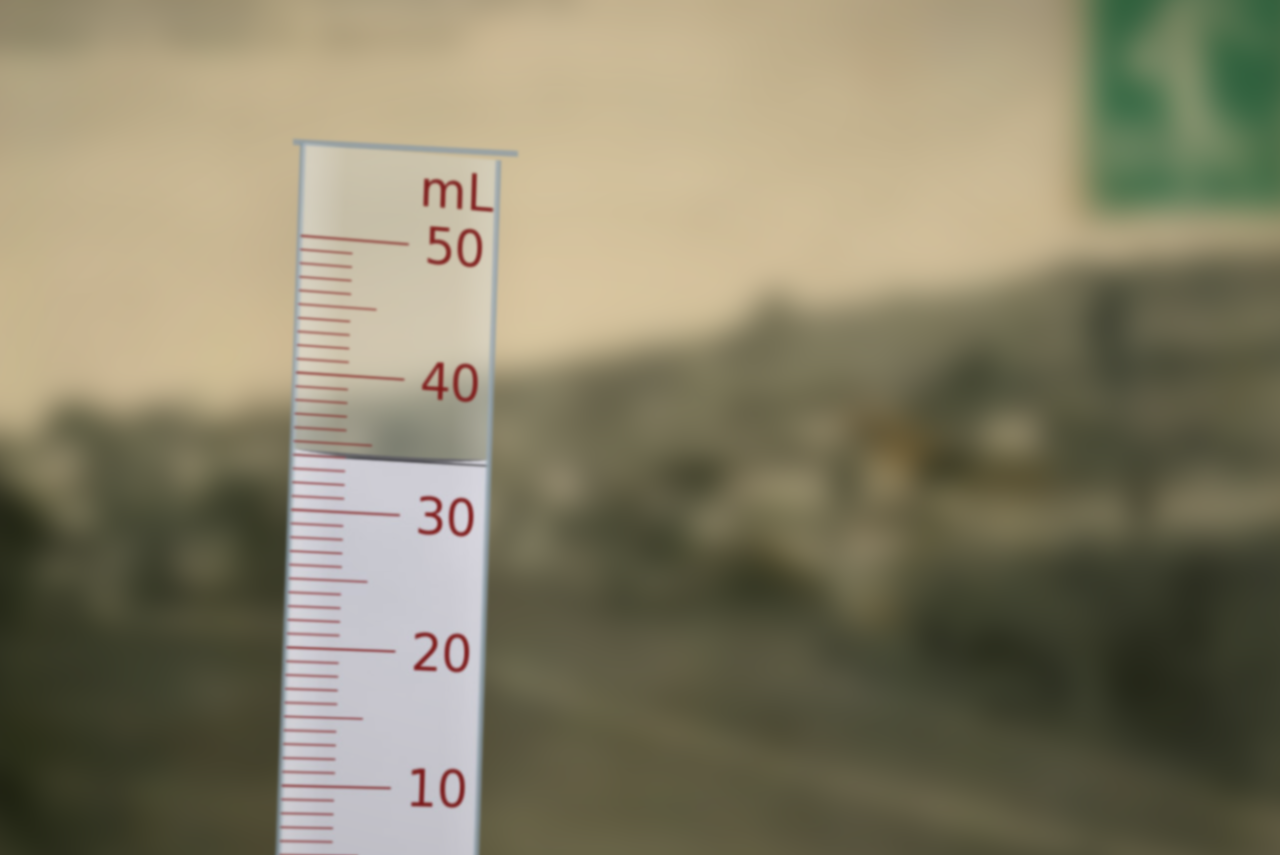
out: 34 mL
